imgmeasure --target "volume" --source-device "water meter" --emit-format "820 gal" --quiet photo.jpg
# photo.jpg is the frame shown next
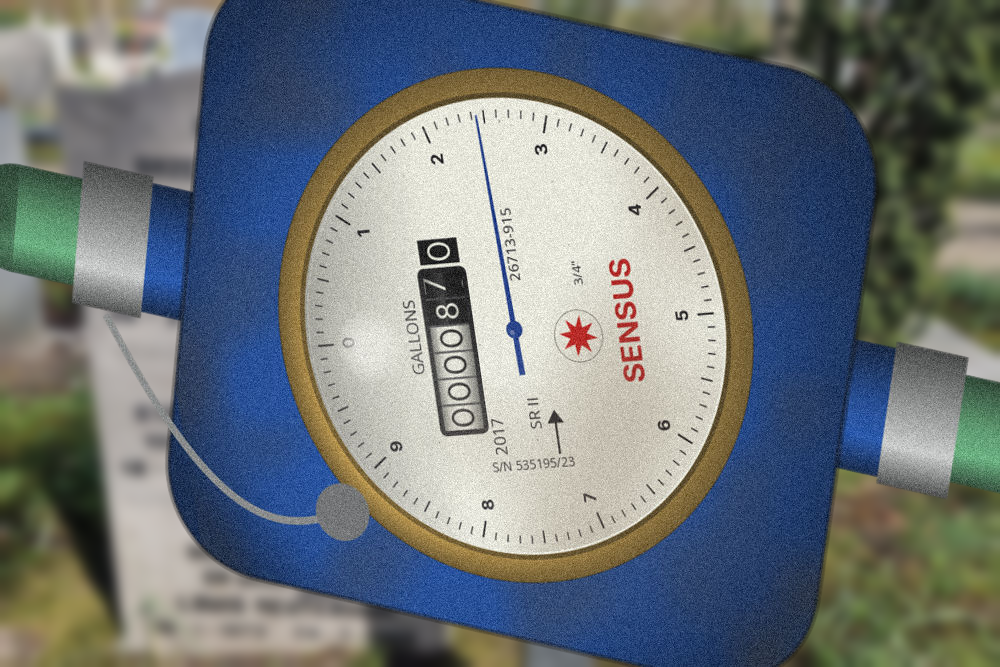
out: 872.4 gal
